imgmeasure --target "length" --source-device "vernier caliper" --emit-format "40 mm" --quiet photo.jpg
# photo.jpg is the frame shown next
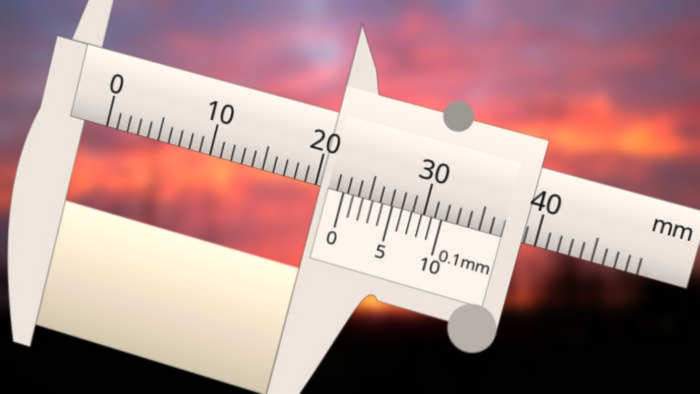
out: 22.6 mm
